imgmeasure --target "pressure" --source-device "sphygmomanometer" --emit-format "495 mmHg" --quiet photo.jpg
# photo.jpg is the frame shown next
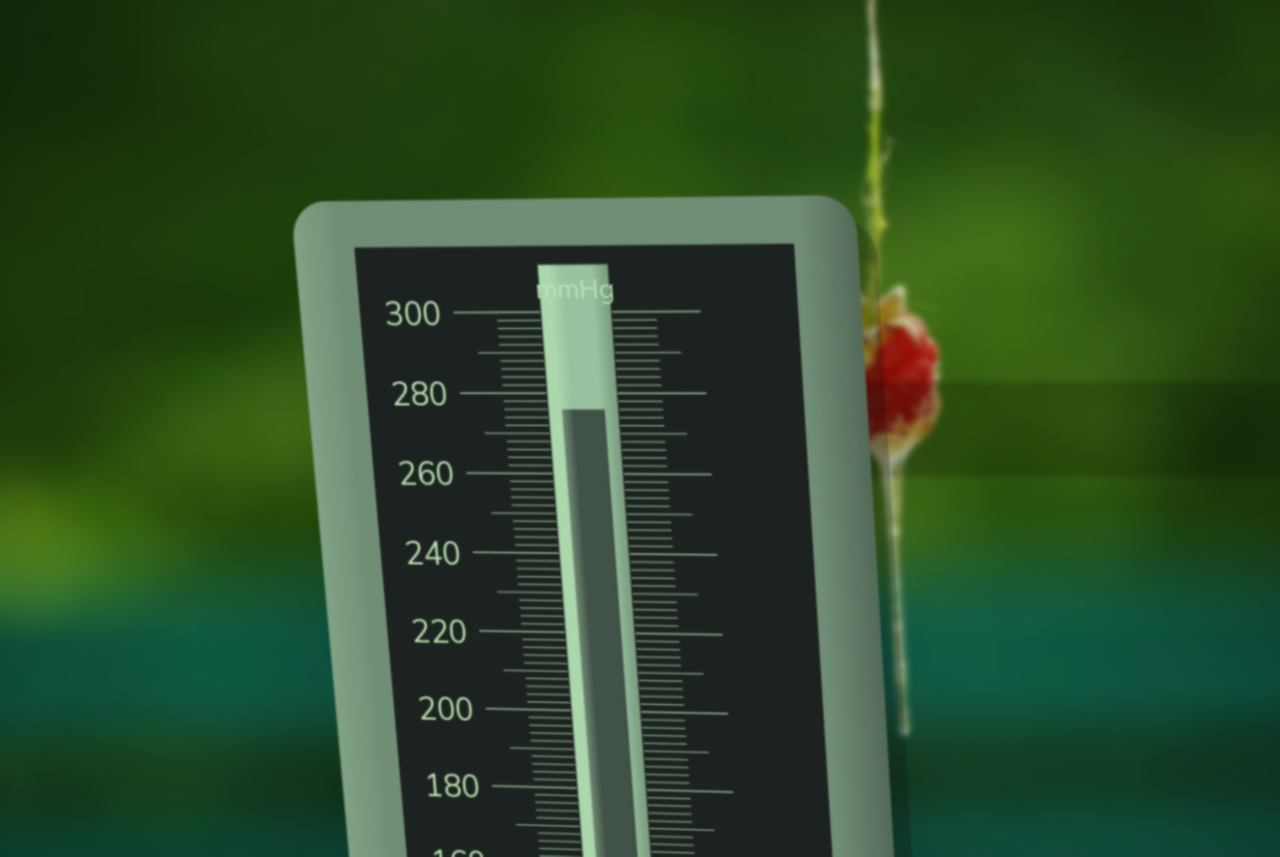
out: 276 mmHg
